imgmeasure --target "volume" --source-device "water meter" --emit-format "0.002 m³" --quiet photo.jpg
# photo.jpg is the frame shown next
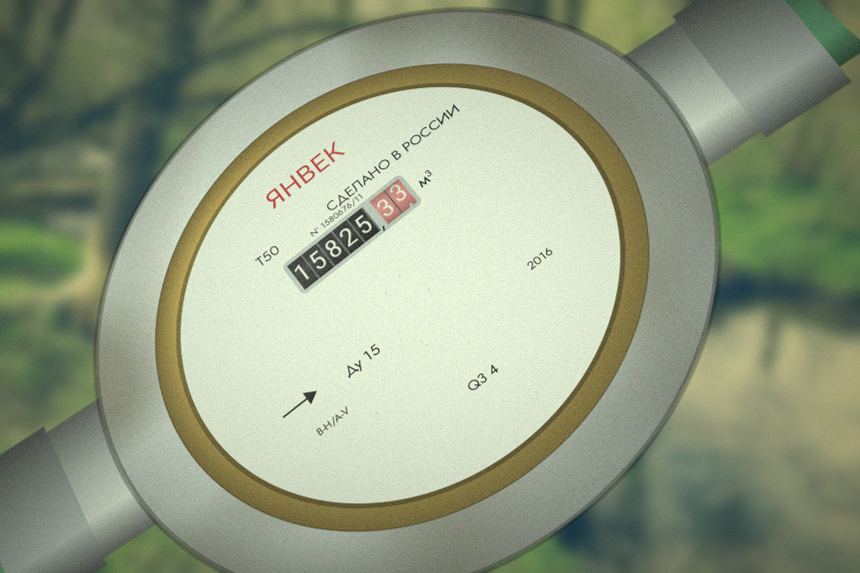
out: 15825.33 m³
